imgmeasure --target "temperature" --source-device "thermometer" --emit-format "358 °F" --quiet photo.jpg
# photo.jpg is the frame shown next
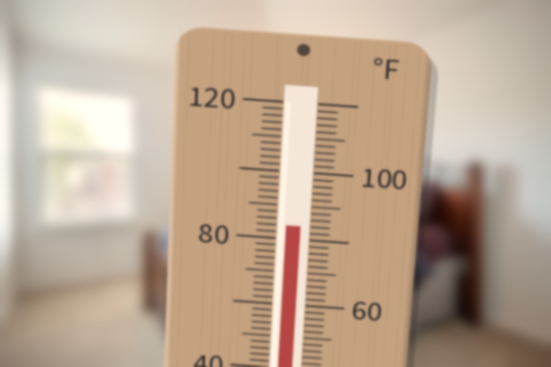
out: 84 °F
